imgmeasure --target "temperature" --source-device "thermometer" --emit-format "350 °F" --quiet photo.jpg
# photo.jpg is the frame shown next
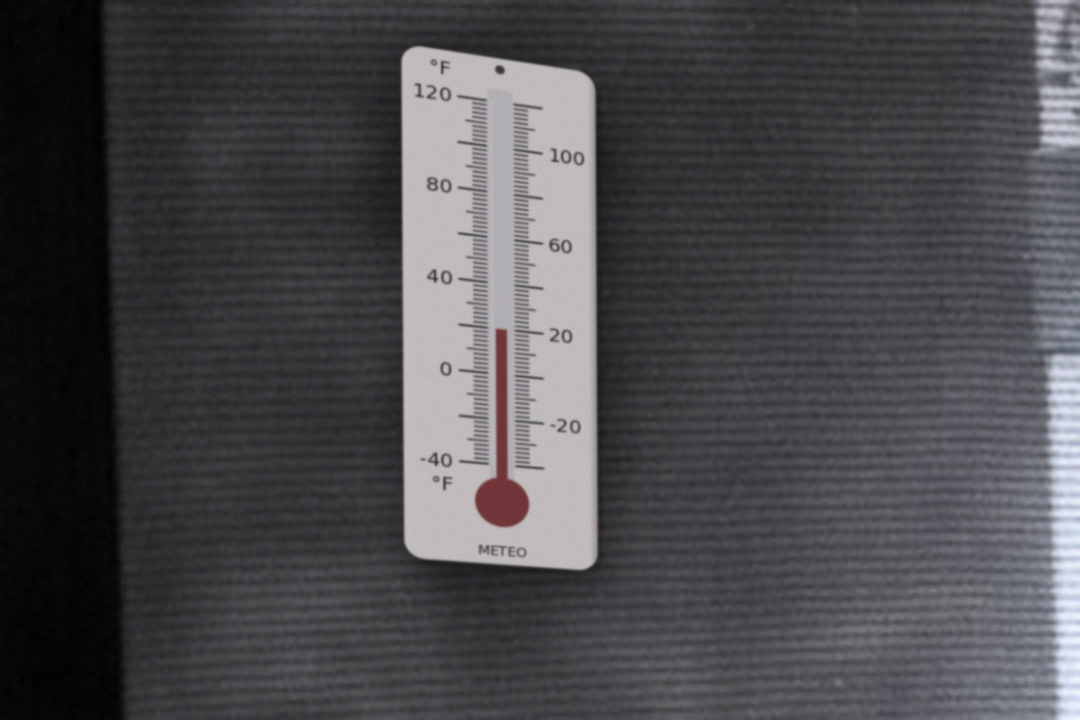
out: 20 °F
